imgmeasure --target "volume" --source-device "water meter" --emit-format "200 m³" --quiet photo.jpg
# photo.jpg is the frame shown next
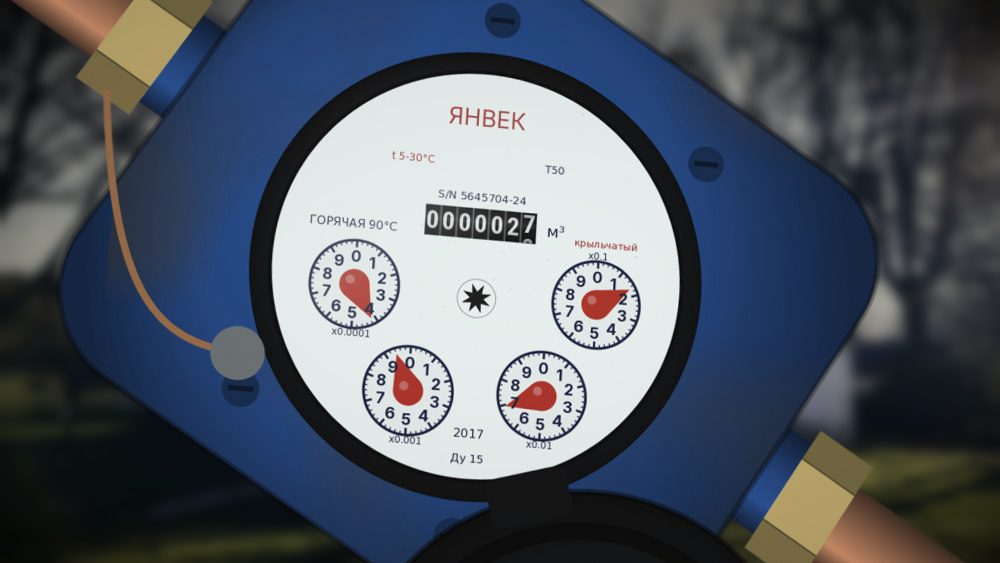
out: 27.1694 m³
